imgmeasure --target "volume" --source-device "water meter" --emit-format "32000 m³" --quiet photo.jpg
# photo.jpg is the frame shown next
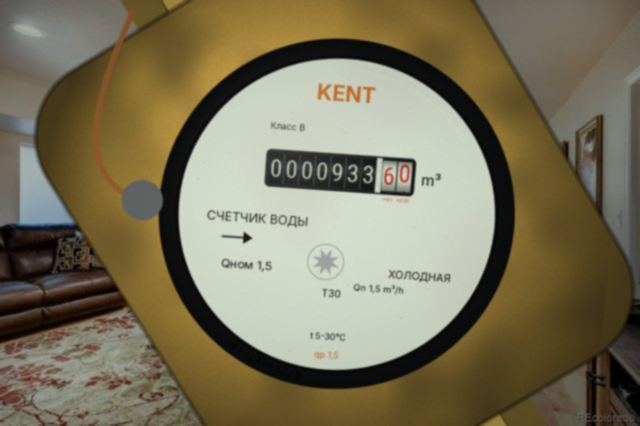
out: 933.60 m³
